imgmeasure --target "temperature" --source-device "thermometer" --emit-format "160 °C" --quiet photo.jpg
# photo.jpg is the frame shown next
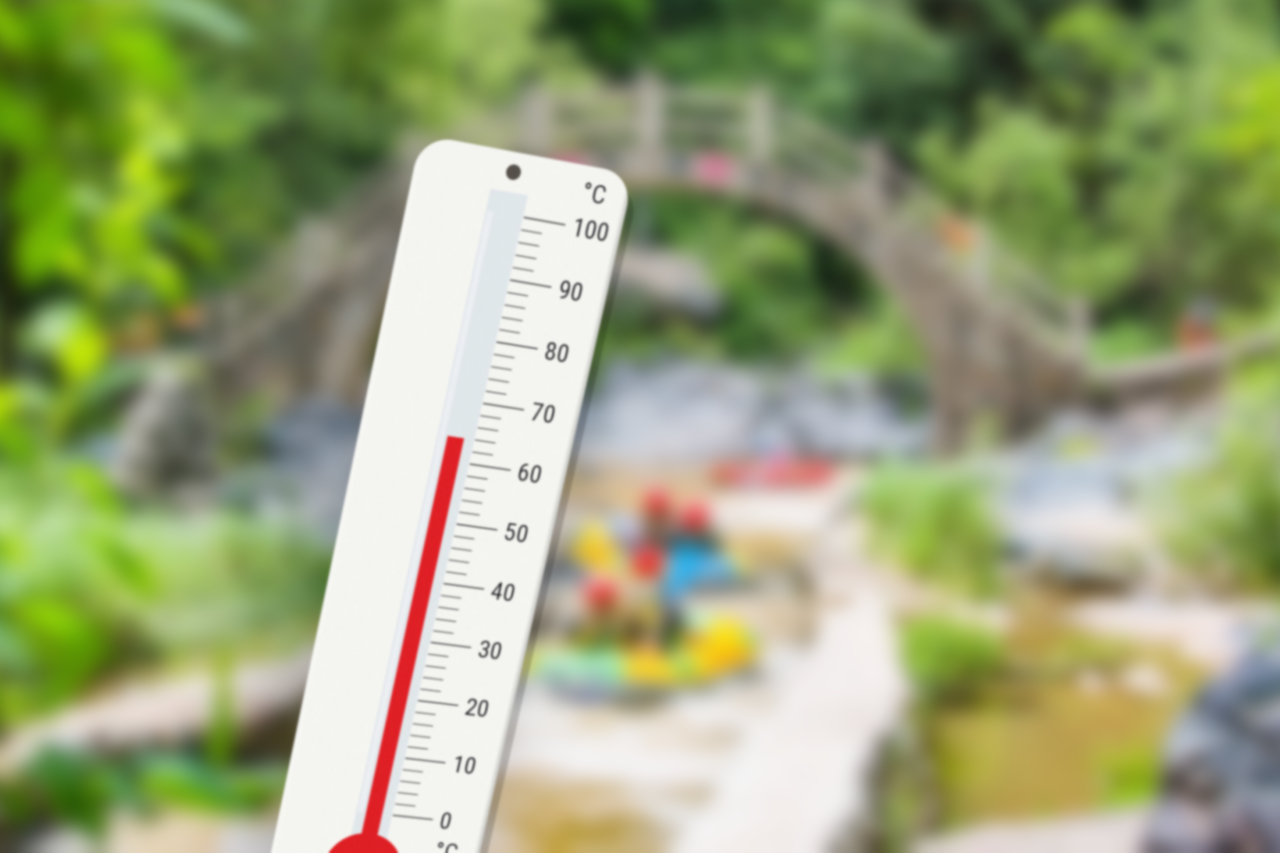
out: 64 °C
